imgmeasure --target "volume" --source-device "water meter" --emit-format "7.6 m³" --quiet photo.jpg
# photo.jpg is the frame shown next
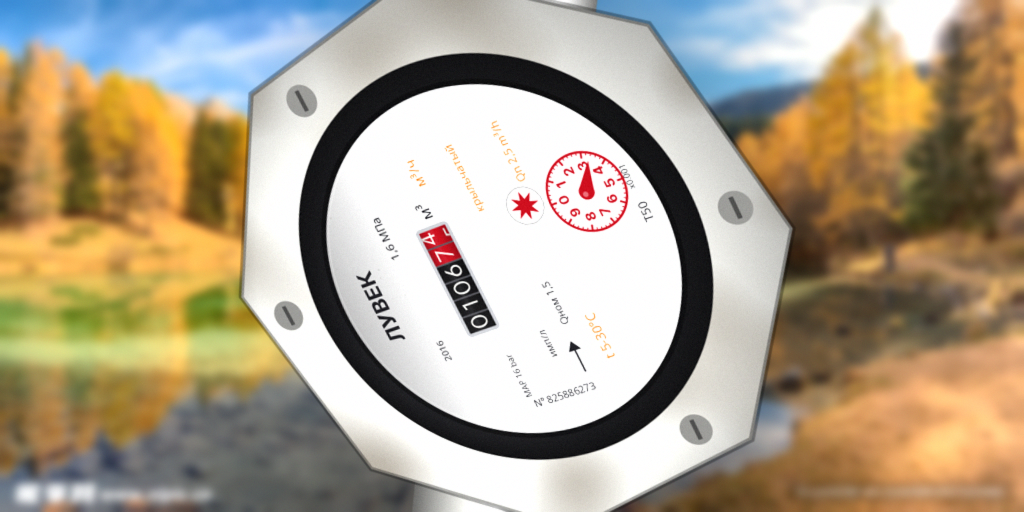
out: 106.743 m³
